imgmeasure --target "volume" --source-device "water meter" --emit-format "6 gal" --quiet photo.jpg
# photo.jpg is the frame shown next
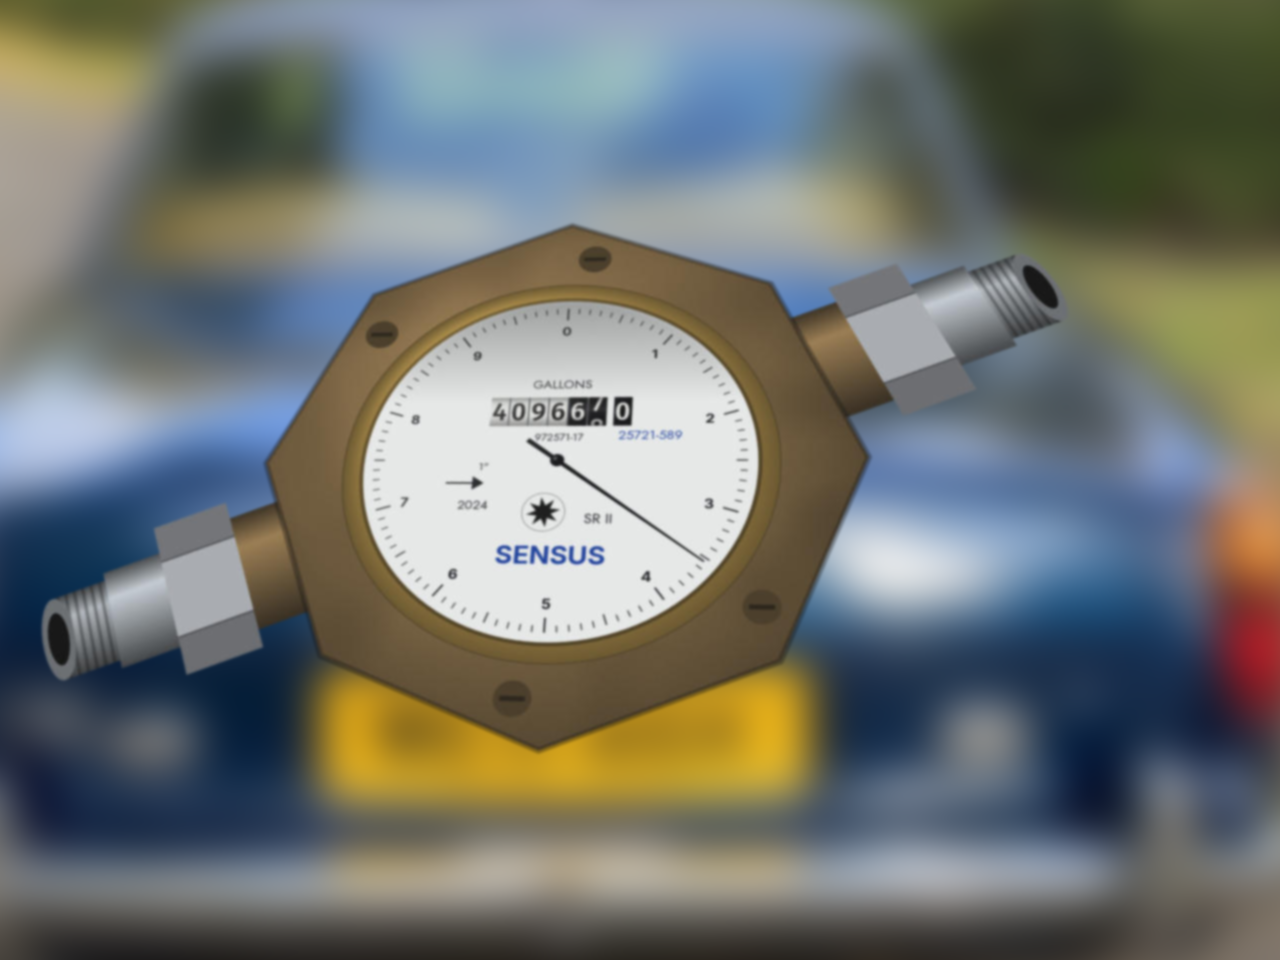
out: 4096673.5 gal
